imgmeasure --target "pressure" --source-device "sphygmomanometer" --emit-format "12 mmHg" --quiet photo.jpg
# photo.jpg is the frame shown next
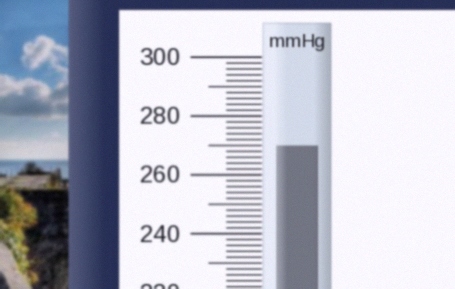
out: 270 mmHg
